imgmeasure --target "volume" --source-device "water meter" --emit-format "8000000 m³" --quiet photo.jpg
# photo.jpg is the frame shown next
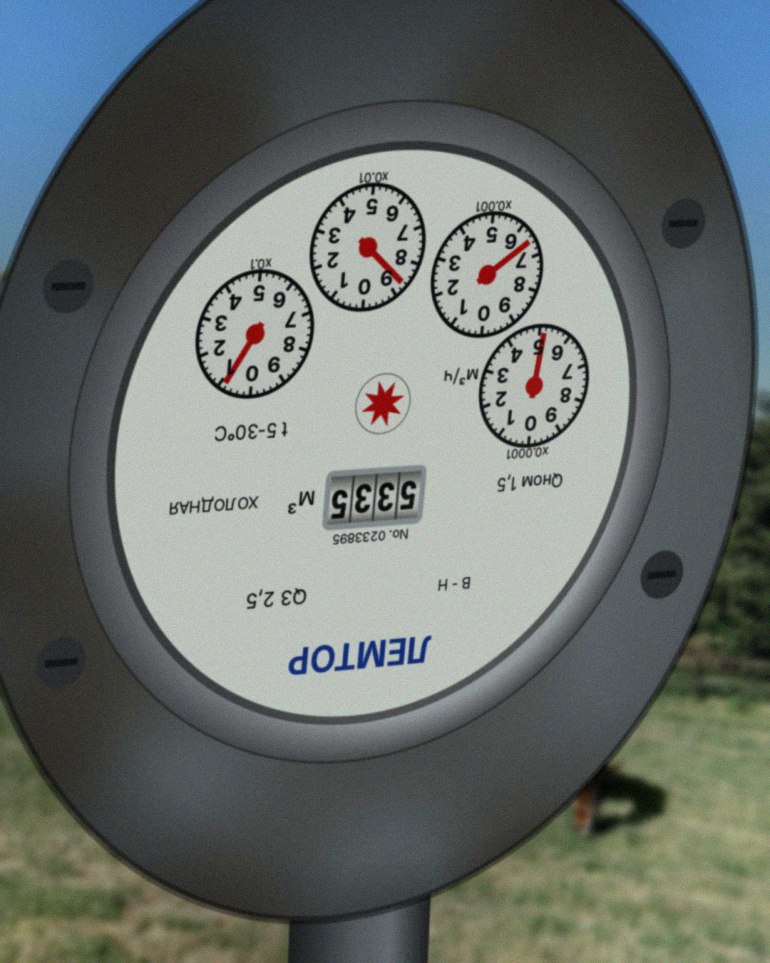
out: 5335.0865 m³
